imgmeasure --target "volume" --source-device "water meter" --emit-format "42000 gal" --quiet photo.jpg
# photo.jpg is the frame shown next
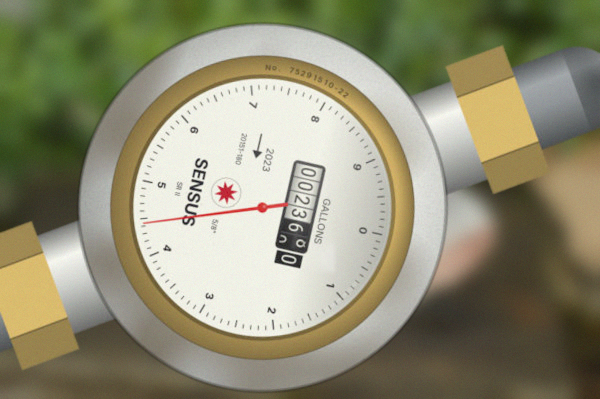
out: 23684.4 gal
